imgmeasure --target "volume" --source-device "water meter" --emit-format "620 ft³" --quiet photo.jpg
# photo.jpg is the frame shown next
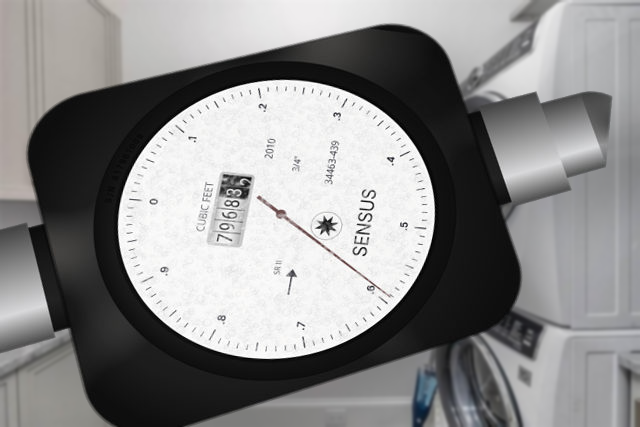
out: 796831.59 ft³
